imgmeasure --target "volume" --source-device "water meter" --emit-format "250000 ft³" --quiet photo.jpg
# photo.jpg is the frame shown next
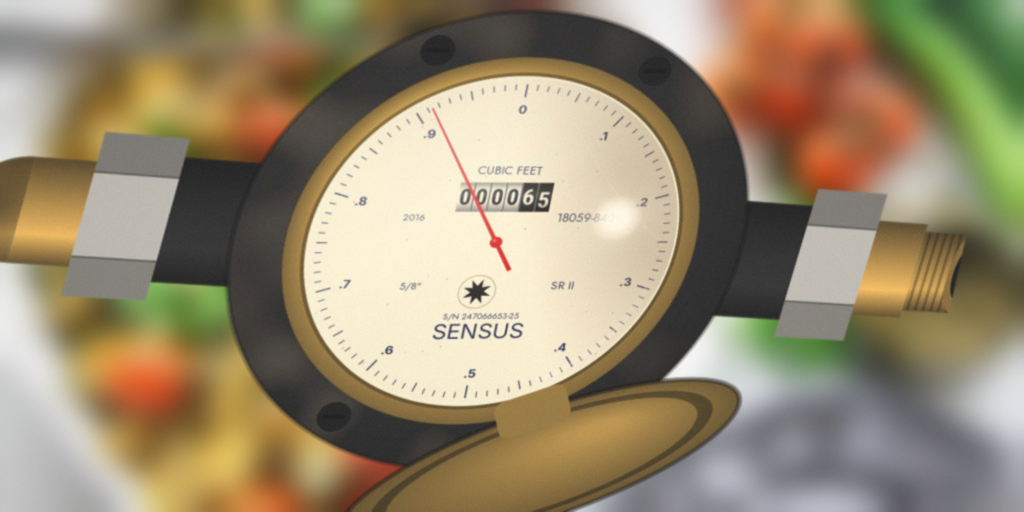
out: 64.91 ft³
